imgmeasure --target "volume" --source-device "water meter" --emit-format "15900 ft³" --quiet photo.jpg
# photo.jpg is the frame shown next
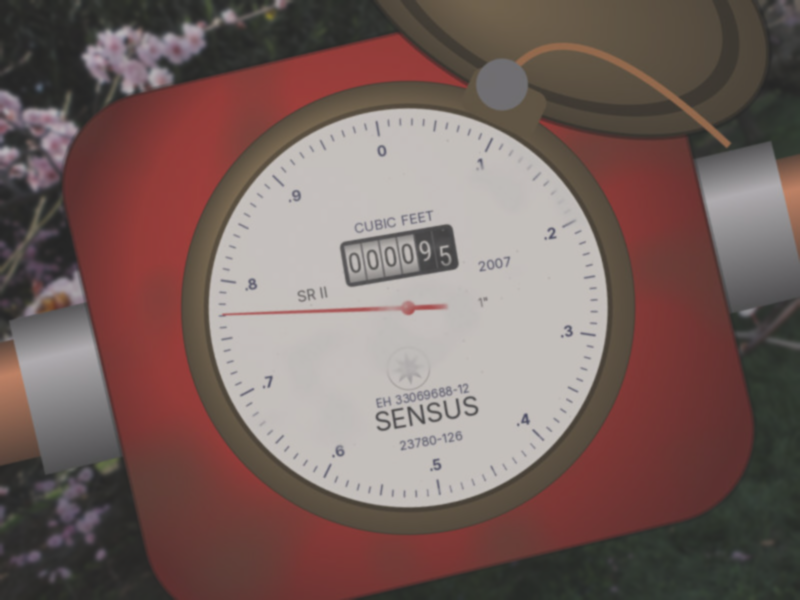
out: 94.77 ft³
